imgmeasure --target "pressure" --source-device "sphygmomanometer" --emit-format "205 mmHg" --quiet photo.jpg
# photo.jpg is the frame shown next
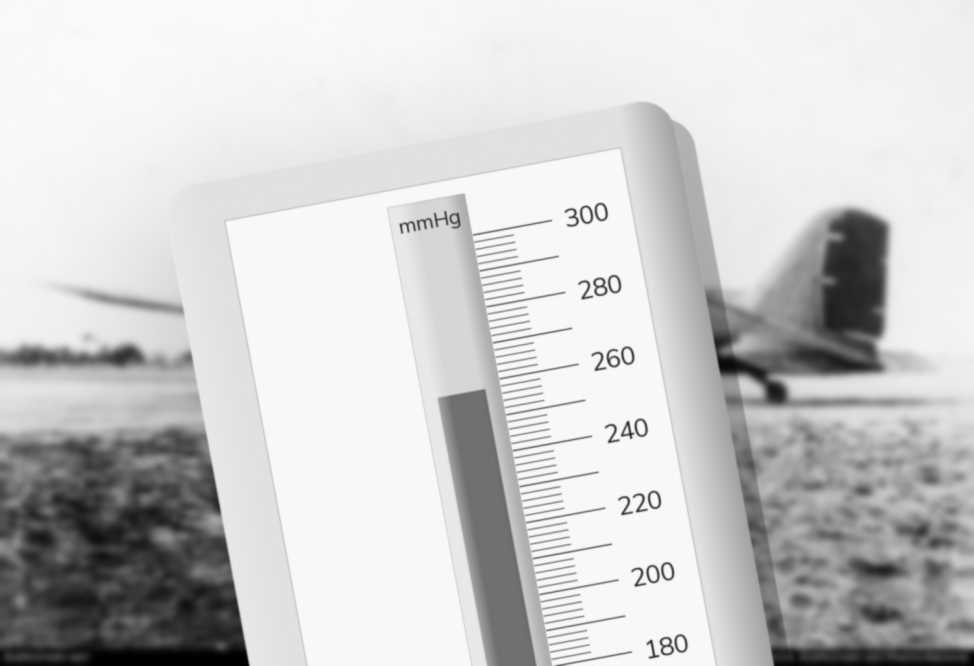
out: 258 mmHg
